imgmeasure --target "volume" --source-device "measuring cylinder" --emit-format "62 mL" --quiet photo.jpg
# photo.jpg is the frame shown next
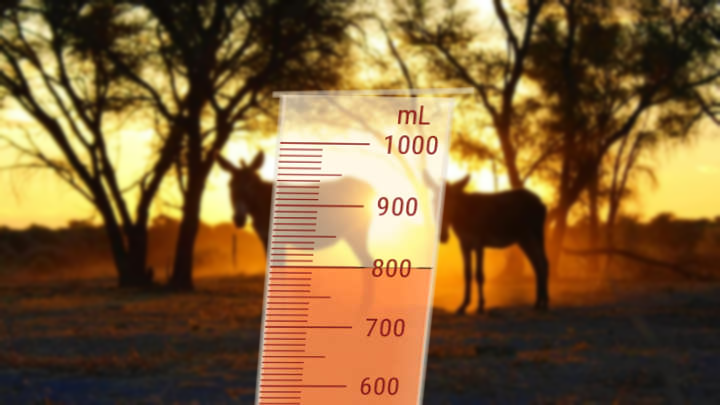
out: 800 mL
